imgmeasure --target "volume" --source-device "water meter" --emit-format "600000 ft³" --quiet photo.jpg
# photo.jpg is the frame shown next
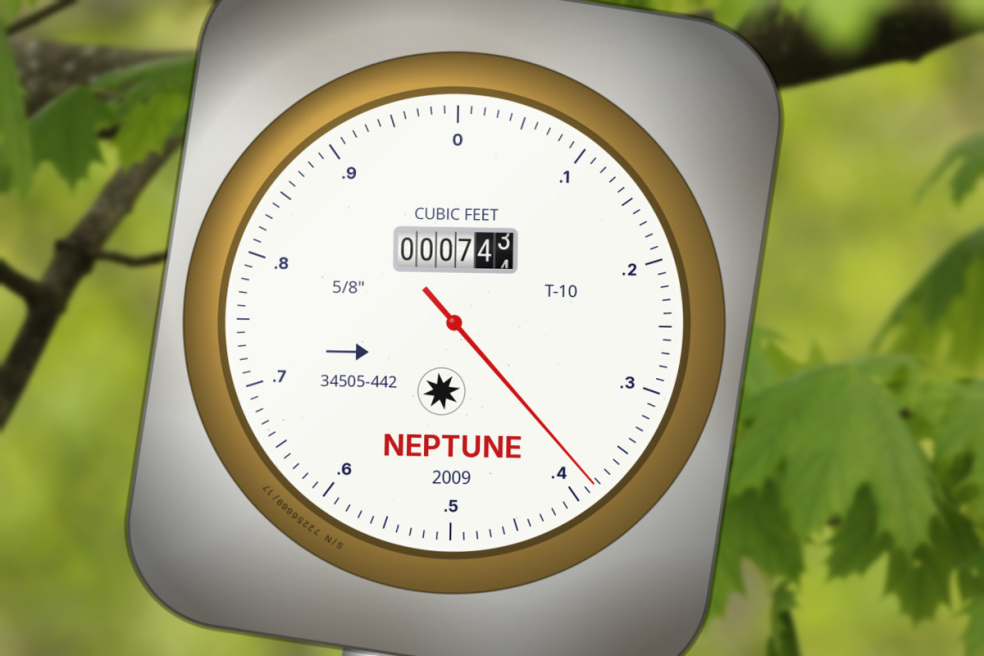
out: 743.38 ft³
